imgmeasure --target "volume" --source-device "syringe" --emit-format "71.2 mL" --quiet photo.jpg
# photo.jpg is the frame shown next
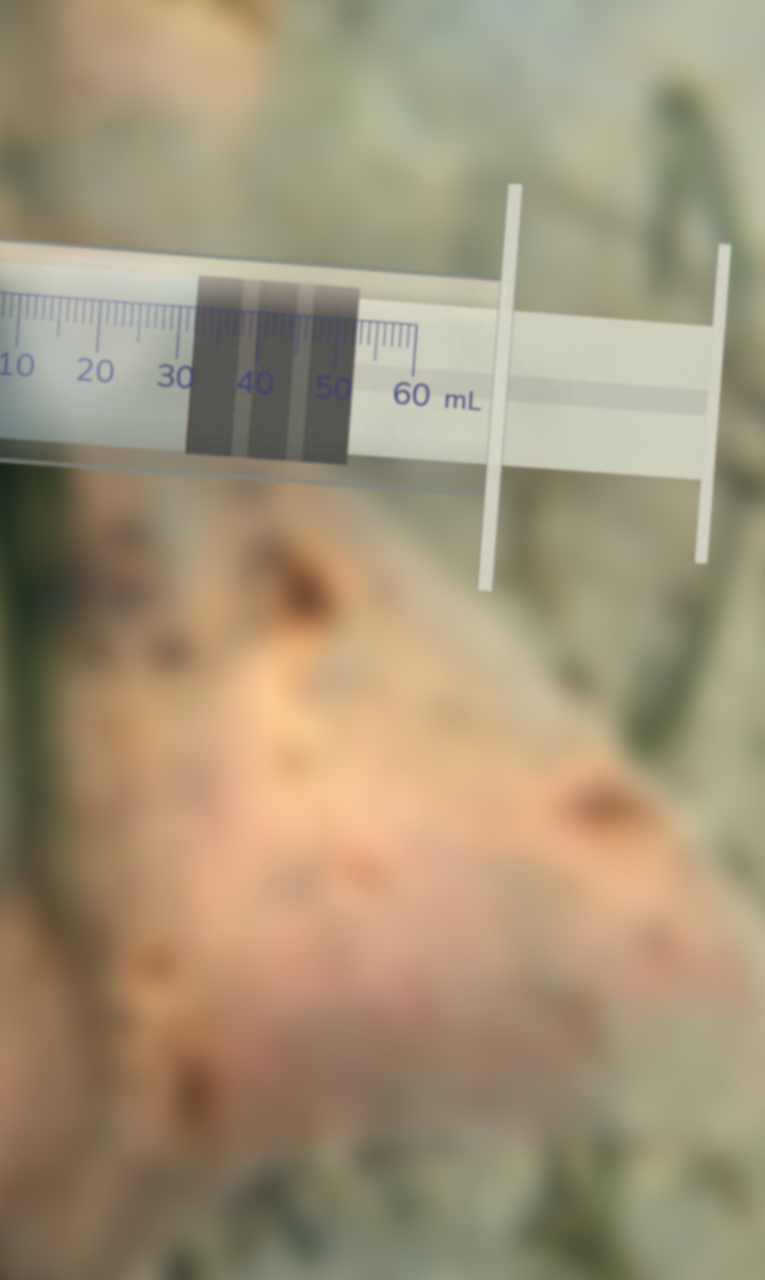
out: 32 mL
